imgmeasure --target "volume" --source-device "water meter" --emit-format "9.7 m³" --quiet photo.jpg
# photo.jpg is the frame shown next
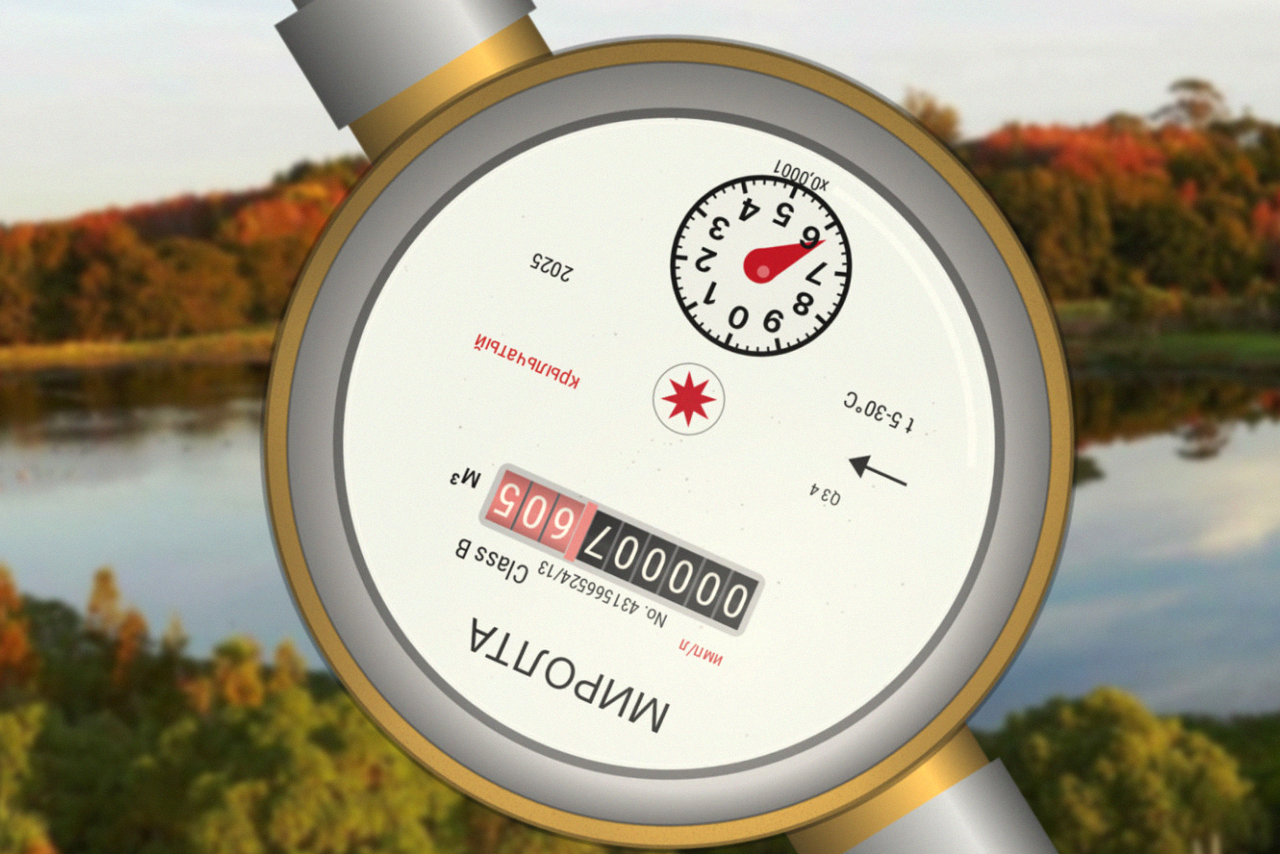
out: 7.6056 m³
